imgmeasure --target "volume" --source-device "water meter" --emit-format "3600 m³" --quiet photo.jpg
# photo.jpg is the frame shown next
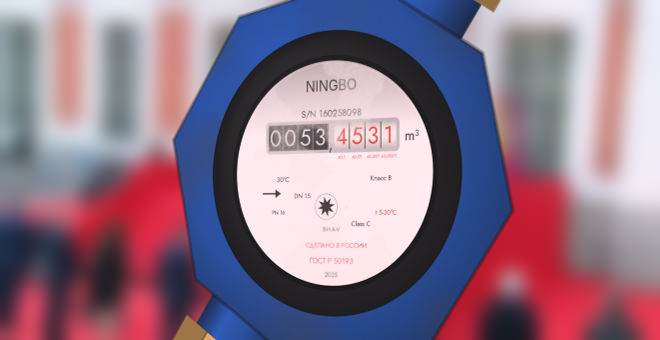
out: 53.4531 m³
